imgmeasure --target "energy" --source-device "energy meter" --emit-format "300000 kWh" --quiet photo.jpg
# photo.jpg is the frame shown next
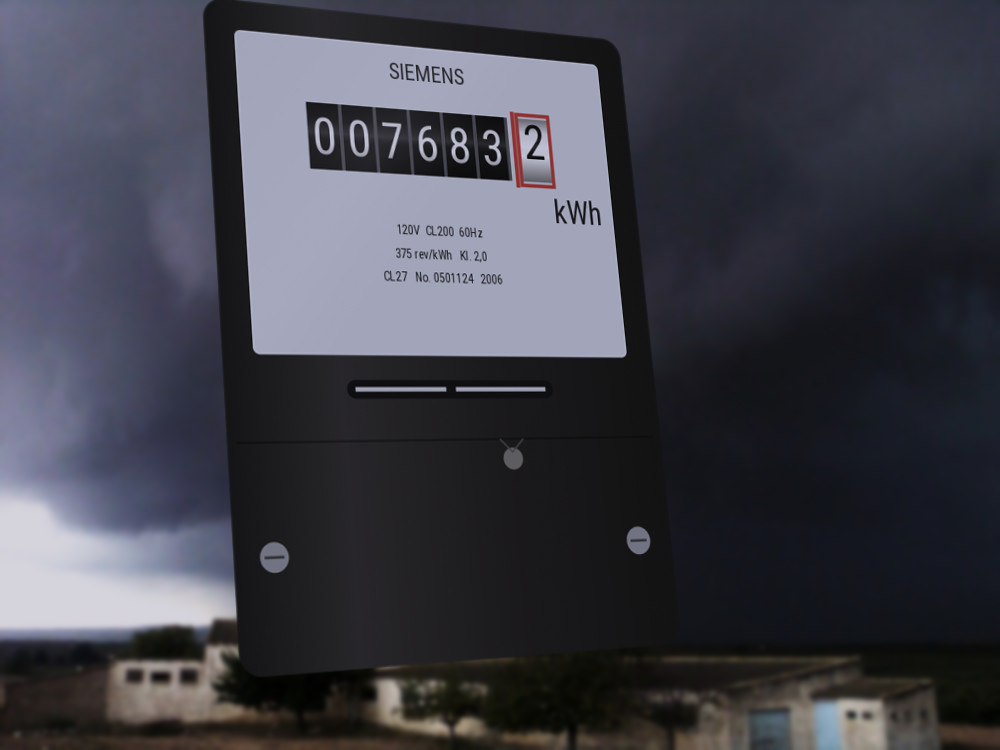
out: 7683.2 kWh
